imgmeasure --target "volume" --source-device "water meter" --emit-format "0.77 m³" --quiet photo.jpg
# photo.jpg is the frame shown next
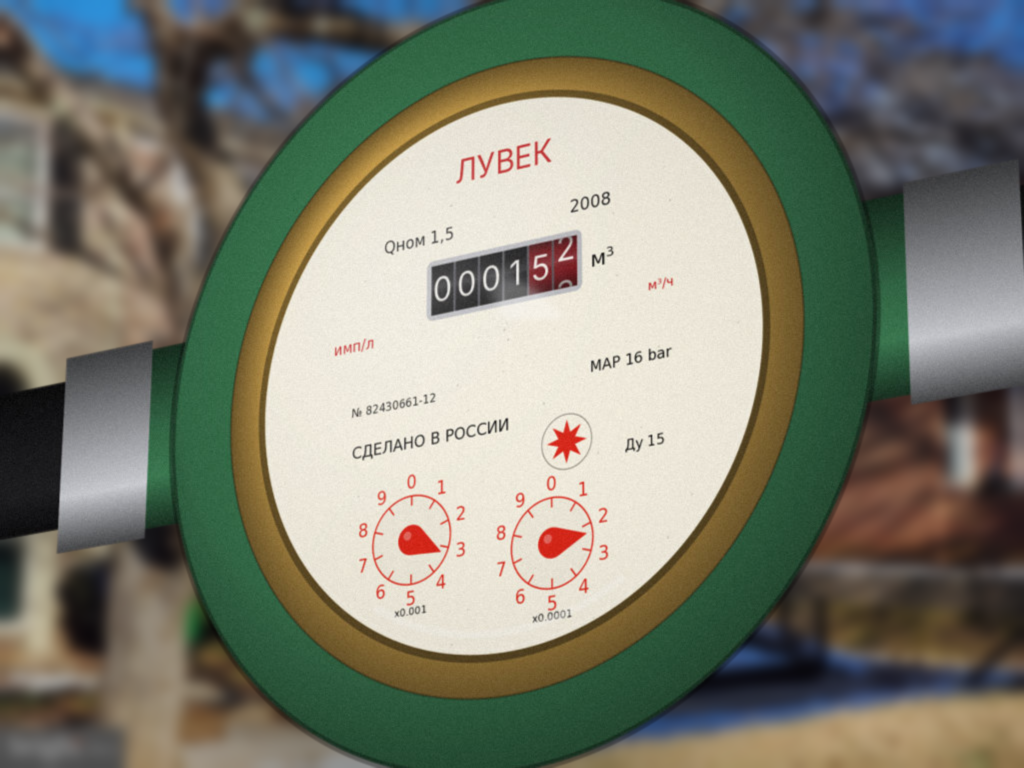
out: 1.5232 m³
